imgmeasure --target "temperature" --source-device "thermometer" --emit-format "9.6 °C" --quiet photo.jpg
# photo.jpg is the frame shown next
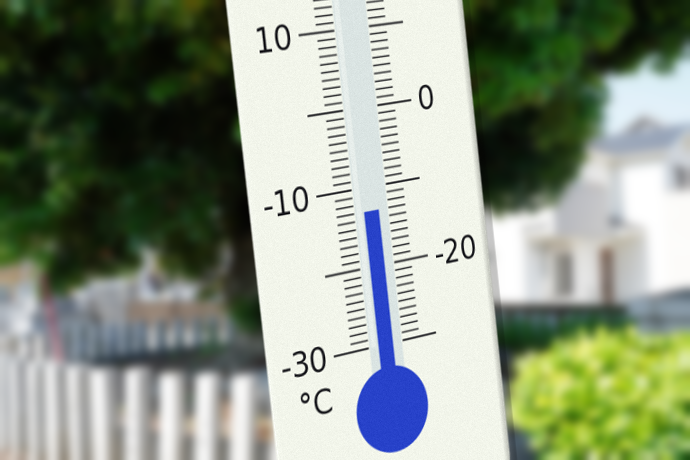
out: -13 °C
